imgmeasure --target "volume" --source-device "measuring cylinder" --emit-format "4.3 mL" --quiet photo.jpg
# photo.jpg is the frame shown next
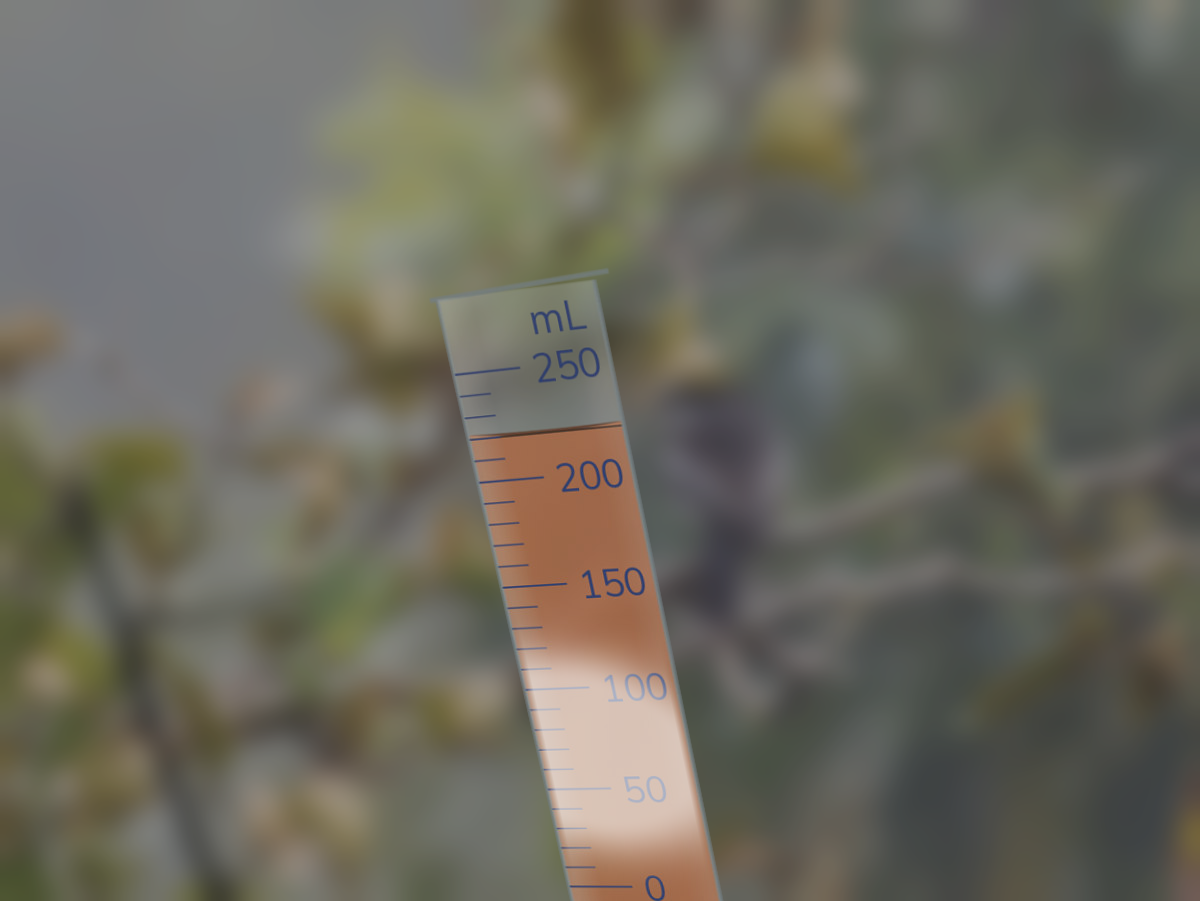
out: 220 mL
